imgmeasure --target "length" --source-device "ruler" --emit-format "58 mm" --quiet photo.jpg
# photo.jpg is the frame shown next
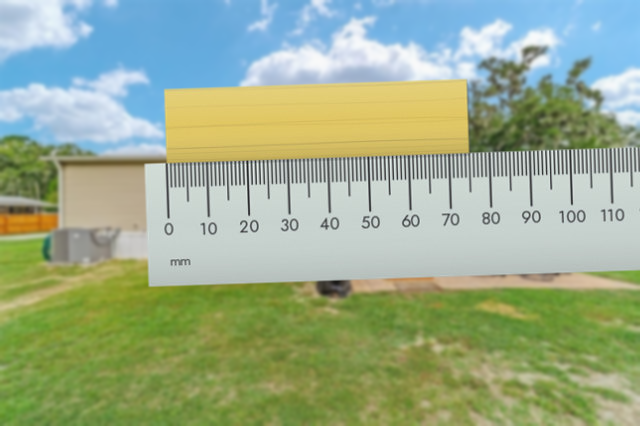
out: 75 mm
